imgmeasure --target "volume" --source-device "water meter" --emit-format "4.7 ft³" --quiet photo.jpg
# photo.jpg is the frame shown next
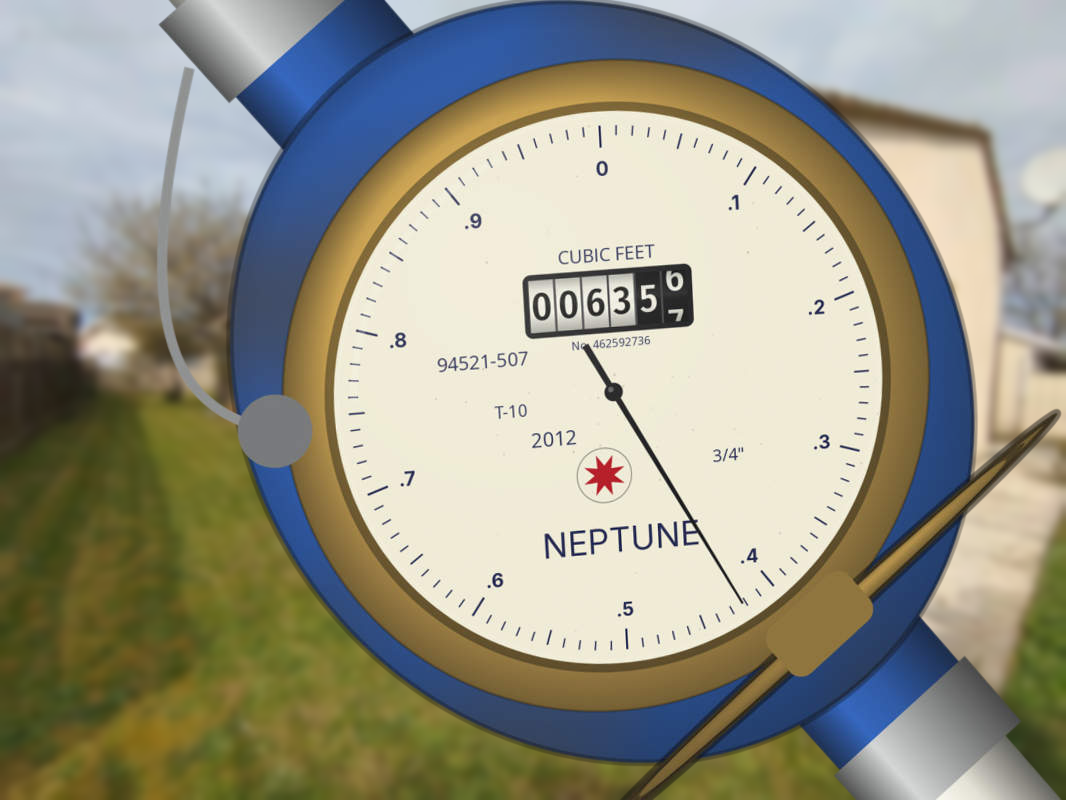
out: 6356.42 ft³
